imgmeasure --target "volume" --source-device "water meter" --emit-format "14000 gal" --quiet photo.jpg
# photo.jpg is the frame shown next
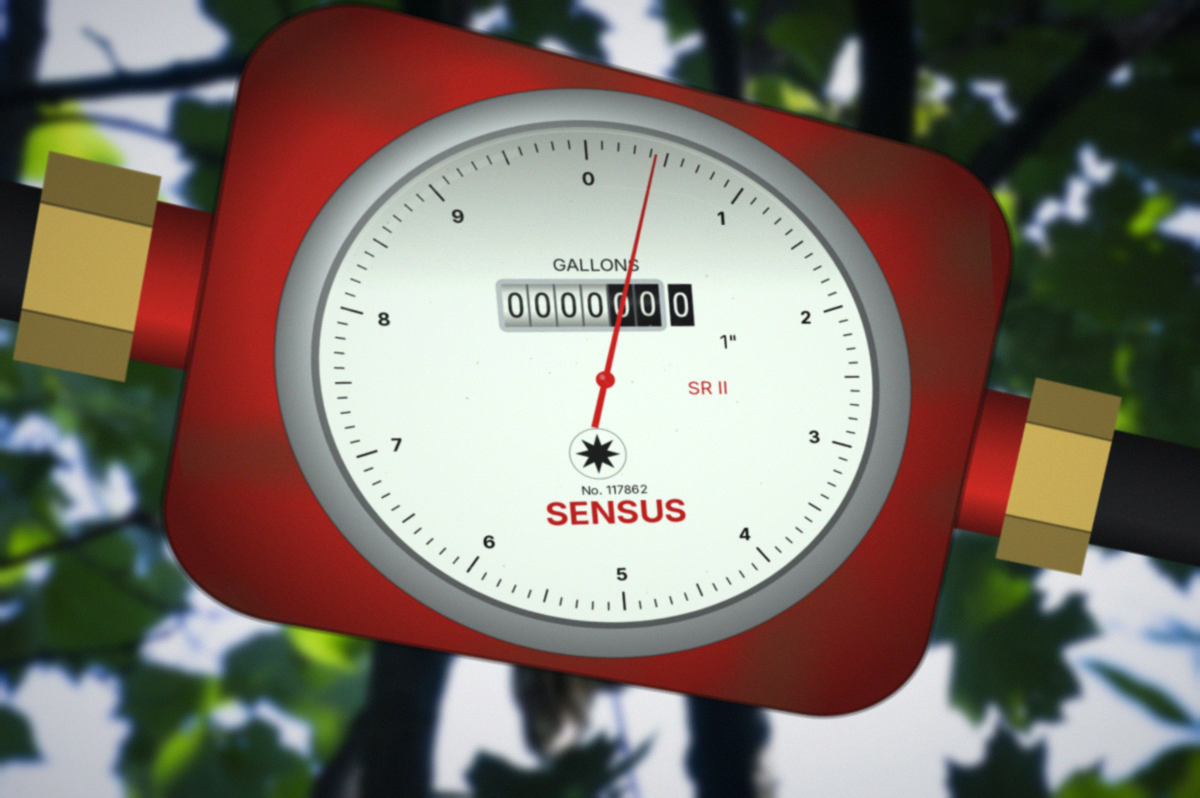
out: 0.4 gal
